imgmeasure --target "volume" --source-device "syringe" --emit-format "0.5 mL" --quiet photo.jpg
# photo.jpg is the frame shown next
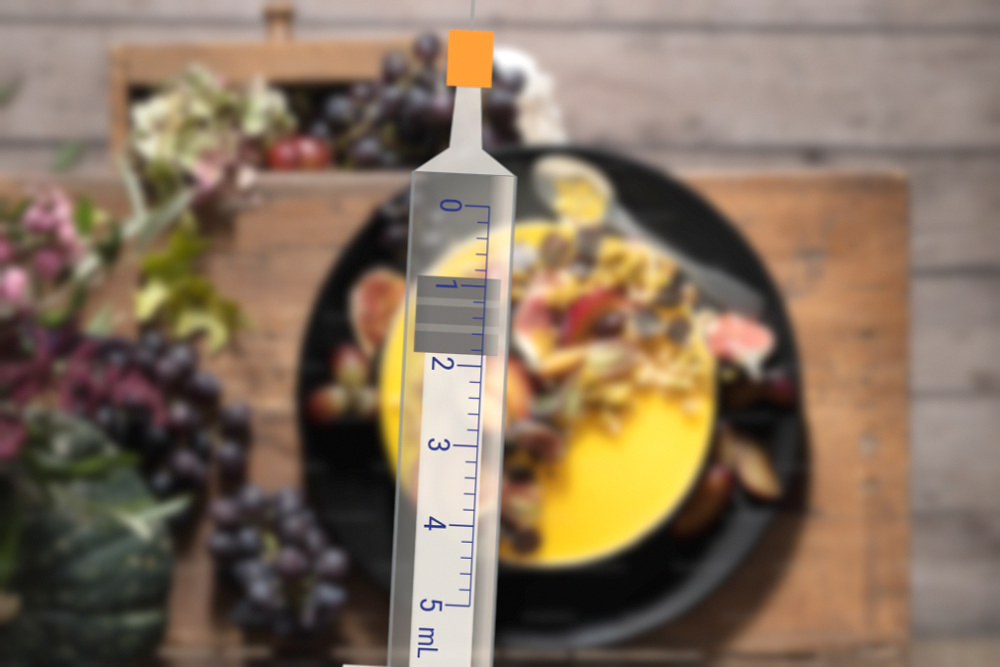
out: 0.9 mL
